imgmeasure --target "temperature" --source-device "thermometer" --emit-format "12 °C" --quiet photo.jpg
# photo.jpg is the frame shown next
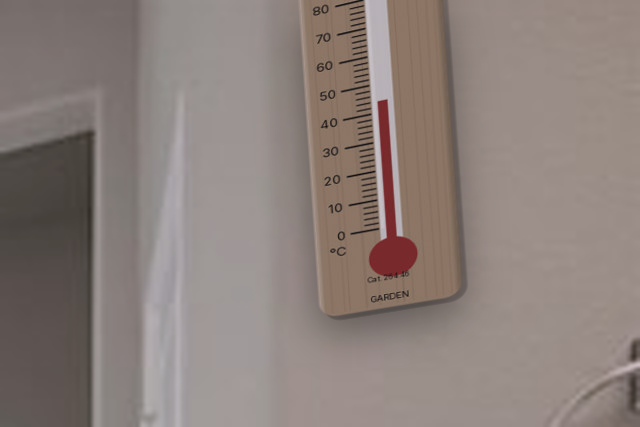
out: 44 °C
